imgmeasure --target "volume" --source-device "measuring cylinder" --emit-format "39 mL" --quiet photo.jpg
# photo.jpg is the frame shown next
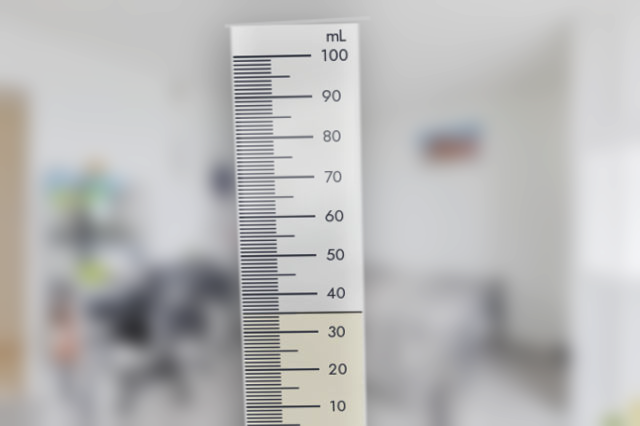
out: 35 mL
